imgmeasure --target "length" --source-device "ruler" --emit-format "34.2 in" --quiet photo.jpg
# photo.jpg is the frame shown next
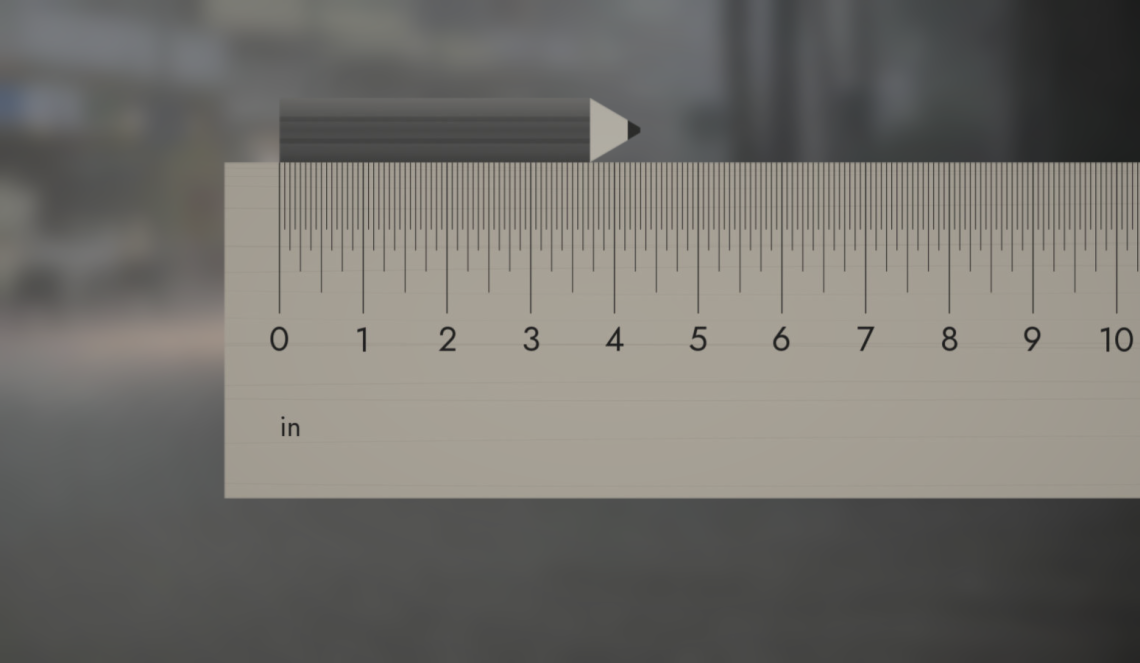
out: 4.3125 in
